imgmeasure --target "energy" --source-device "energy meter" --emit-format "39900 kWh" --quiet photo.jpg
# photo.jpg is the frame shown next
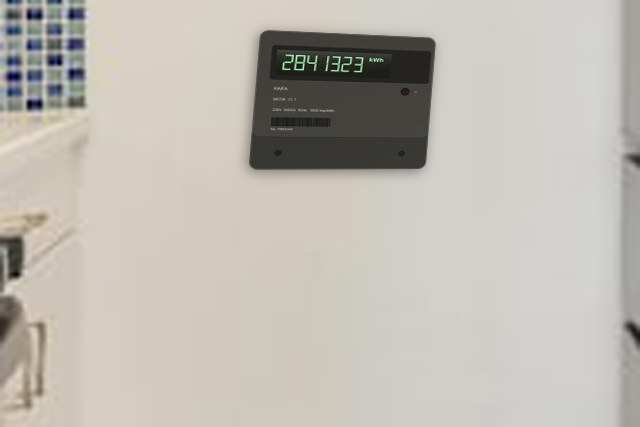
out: 2841323 kWh
